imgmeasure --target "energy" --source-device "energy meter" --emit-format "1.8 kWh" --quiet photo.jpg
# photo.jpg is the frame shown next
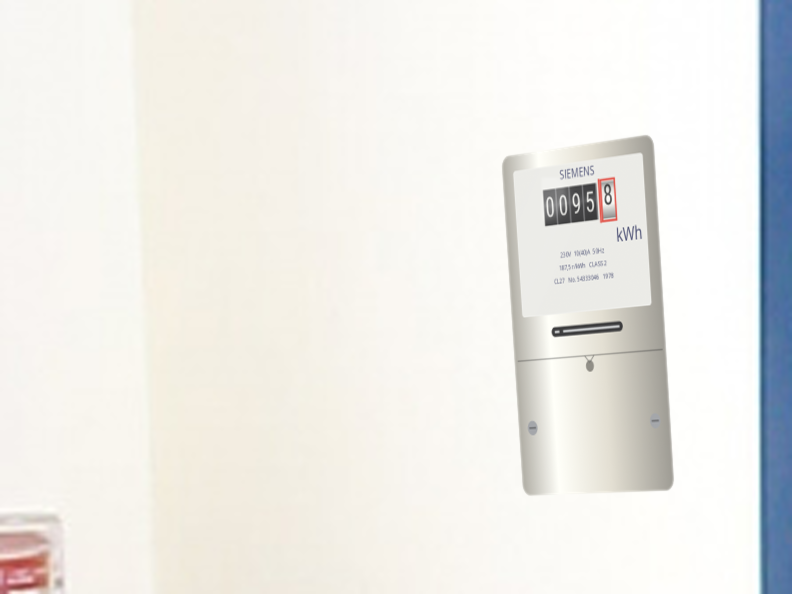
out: 95.8 kWh
